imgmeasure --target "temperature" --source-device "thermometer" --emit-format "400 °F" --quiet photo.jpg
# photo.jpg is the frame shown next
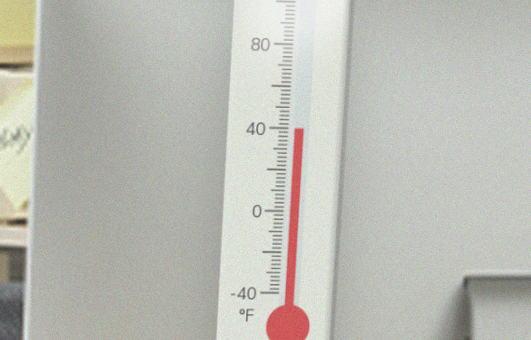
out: 40 °F
